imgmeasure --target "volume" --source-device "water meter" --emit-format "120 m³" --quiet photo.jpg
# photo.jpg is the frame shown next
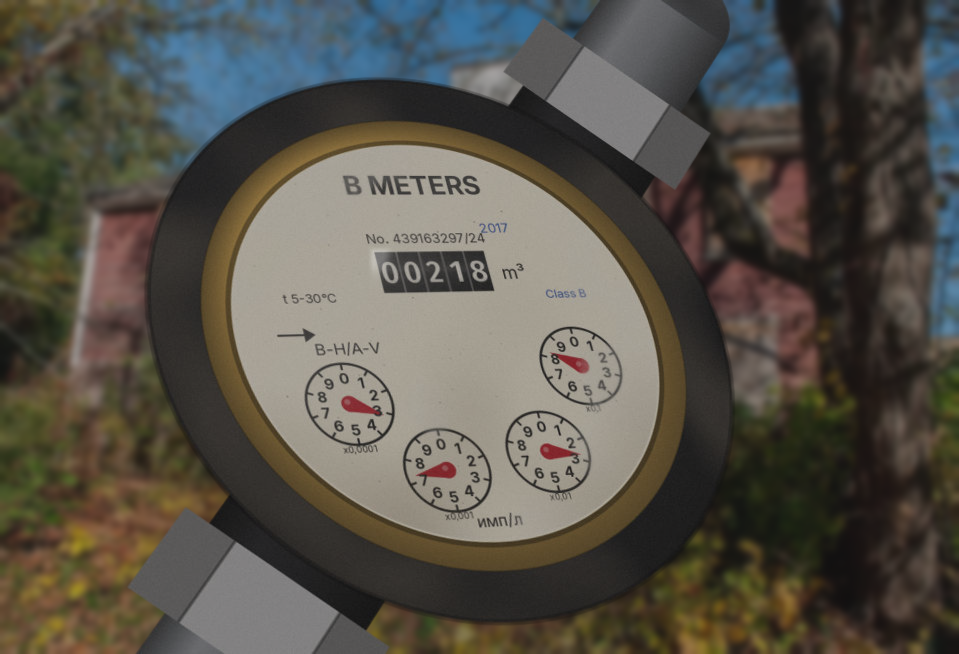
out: 218.8273 m³
